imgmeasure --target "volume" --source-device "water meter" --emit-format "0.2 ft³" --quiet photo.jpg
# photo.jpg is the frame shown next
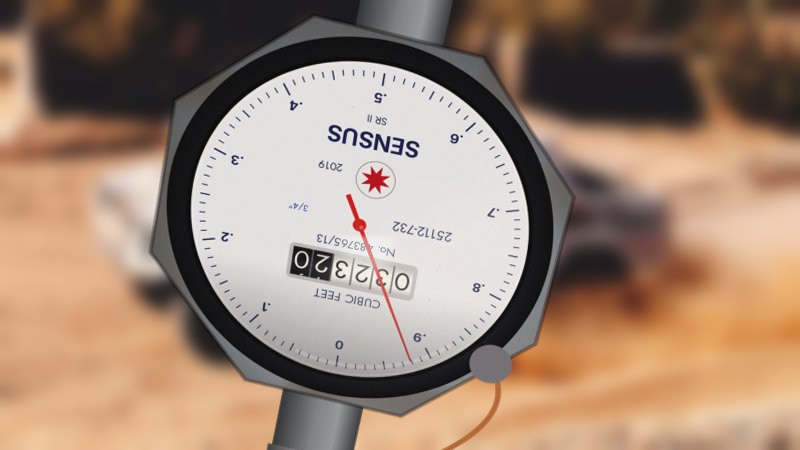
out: 32319.92 ft³
